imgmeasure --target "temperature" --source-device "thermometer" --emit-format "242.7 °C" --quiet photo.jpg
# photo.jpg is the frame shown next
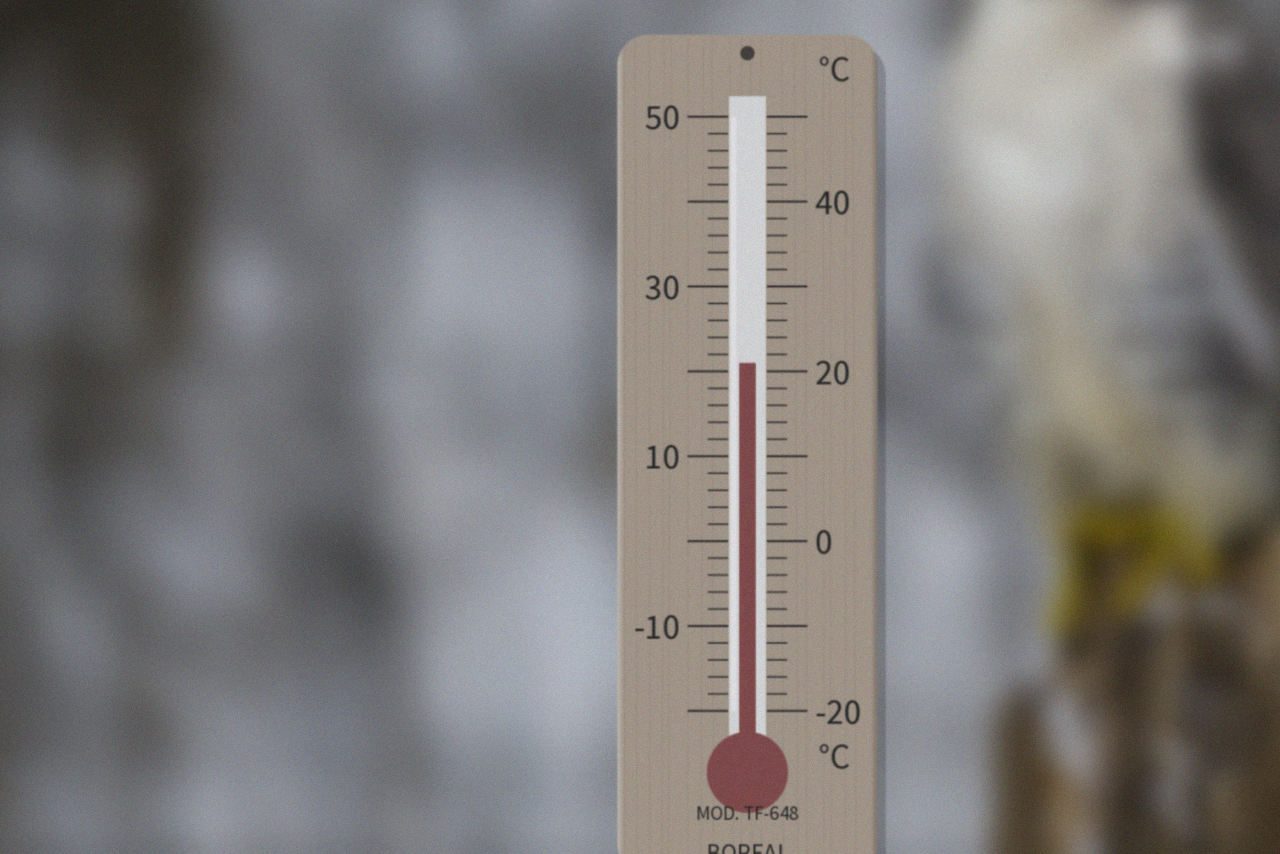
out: 21 °C
